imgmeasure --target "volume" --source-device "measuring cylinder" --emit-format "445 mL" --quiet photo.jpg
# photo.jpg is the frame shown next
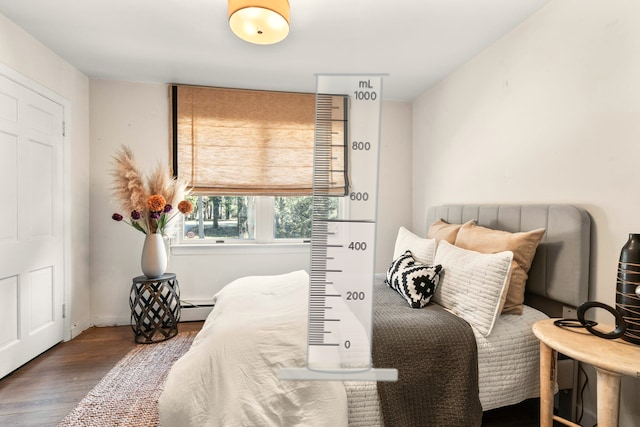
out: 500 mL
